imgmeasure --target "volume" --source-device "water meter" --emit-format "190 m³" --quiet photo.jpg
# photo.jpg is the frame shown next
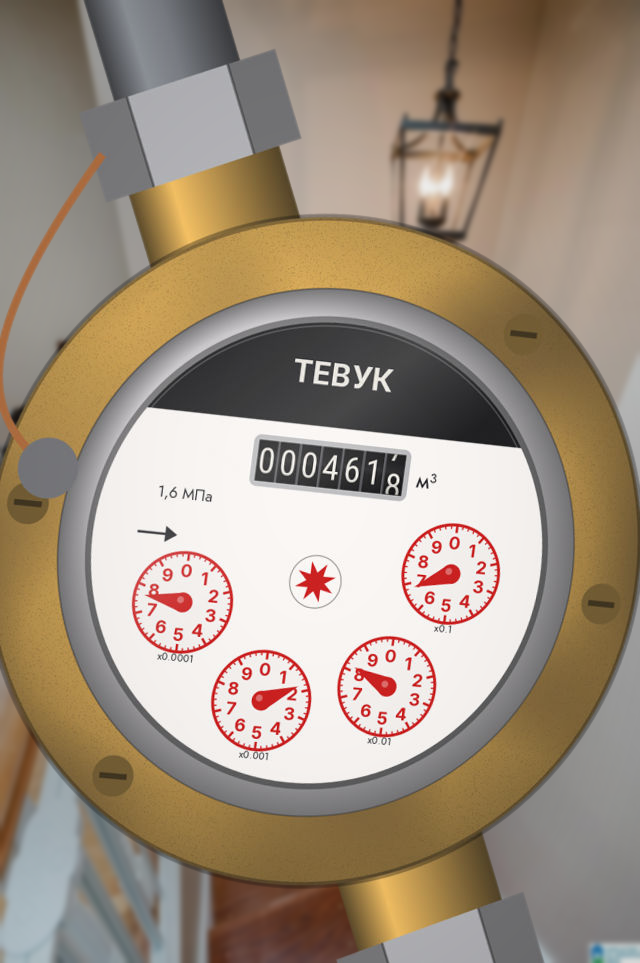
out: 4617.6817 m³
